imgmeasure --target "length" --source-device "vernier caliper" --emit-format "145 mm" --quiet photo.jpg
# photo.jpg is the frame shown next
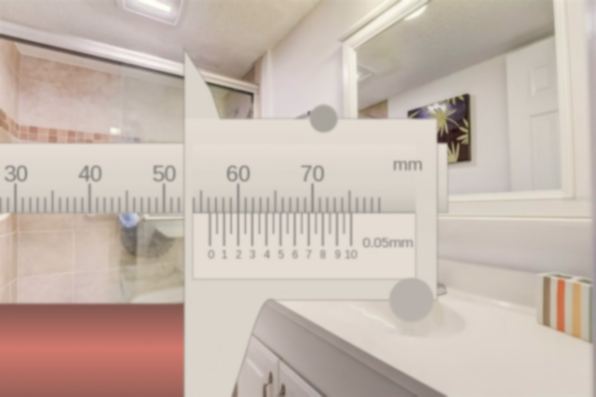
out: 56.2 mm
